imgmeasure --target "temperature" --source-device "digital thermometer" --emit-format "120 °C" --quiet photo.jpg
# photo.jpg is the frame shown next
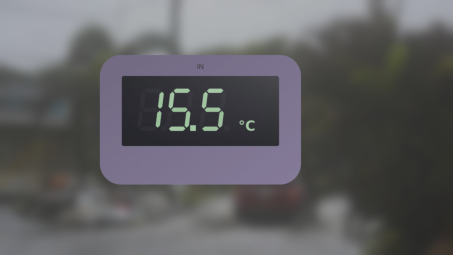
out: 15.5 °C
